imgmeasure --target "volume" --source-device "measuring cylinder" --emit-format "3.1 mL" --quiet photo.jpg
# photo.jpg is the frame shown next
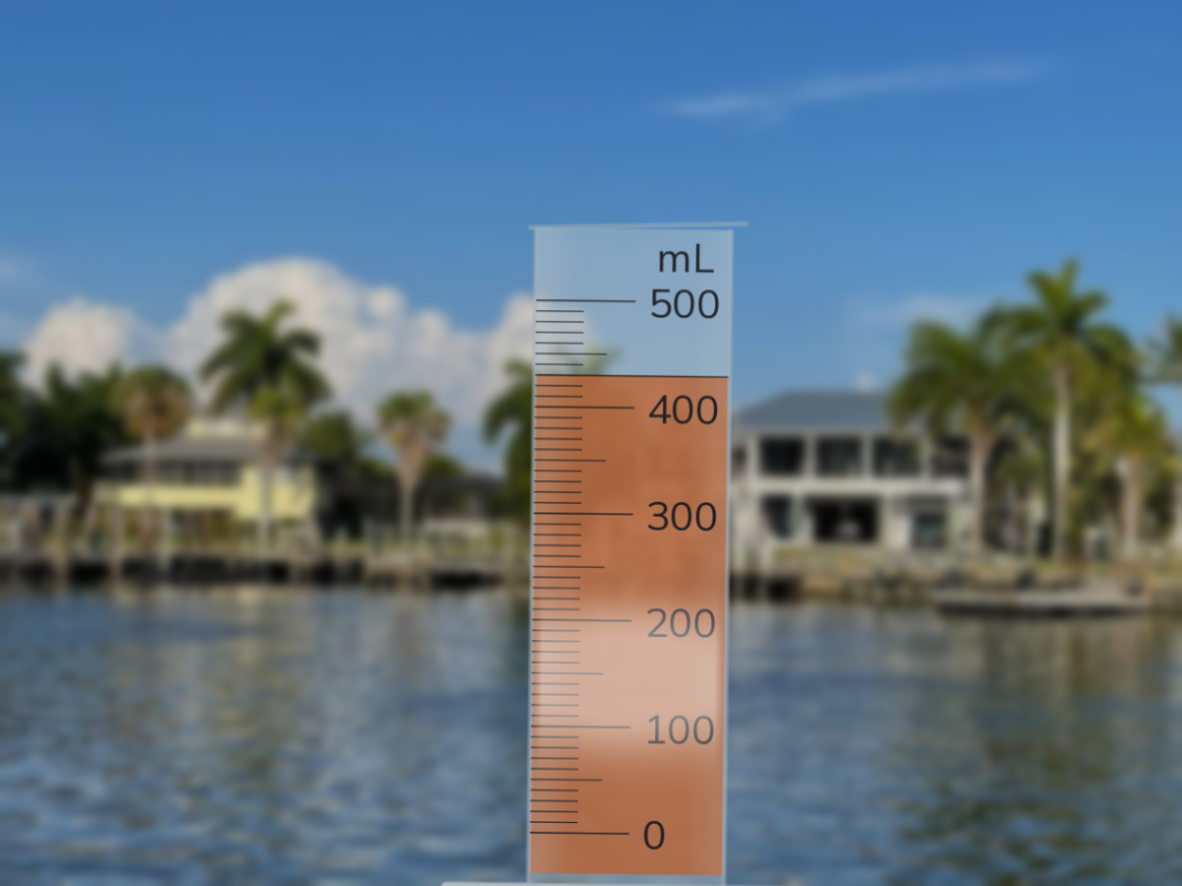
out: 430 mL
